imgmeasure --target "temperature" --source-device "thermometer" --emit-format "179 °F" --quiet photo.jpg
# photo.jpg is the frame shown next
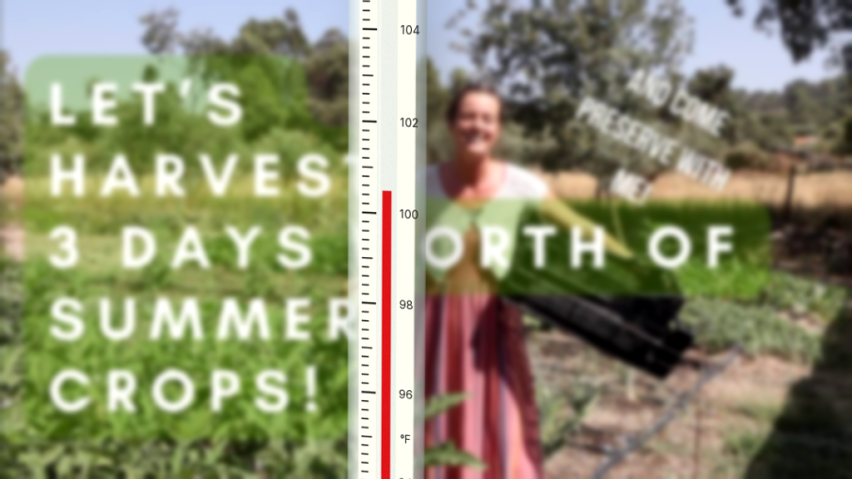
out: 100.5 °F
